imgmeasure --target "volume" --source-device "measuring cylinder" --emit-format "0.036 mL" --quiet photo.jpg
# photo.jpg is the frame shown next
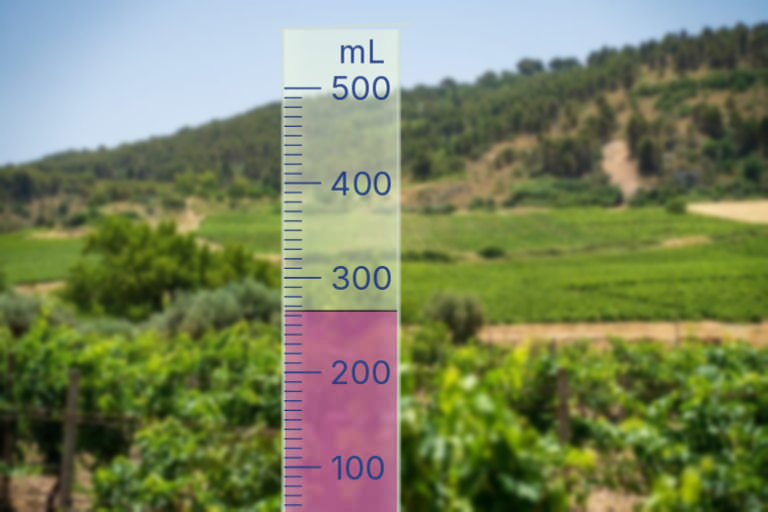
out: 265 mL
